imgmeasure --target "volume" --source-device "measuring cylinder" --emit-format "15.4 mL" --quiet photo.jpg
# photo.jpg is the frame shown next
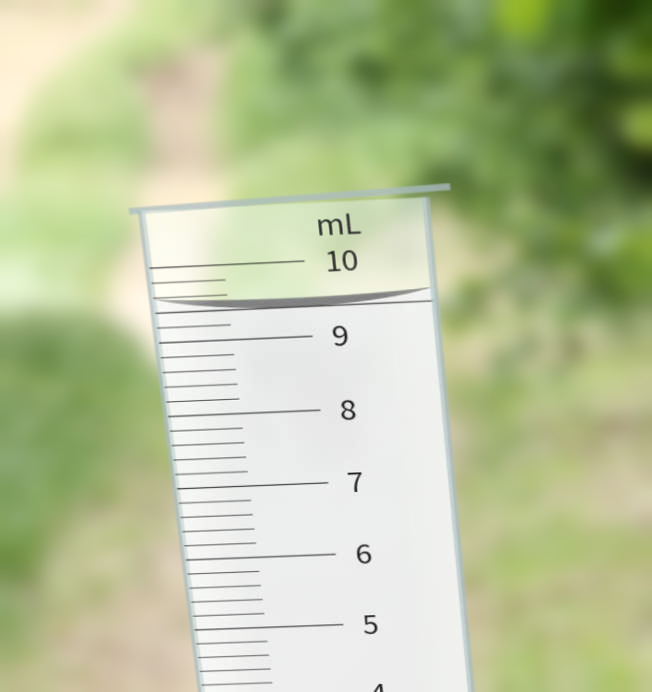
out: 9.4 mL
